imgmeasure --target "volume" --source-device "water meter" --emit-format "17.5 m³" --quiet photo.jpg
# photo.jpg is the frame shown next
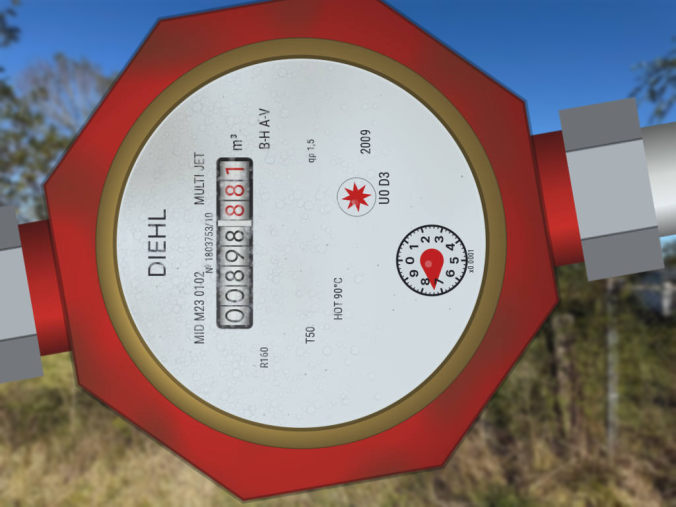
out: 898.8817 m³
